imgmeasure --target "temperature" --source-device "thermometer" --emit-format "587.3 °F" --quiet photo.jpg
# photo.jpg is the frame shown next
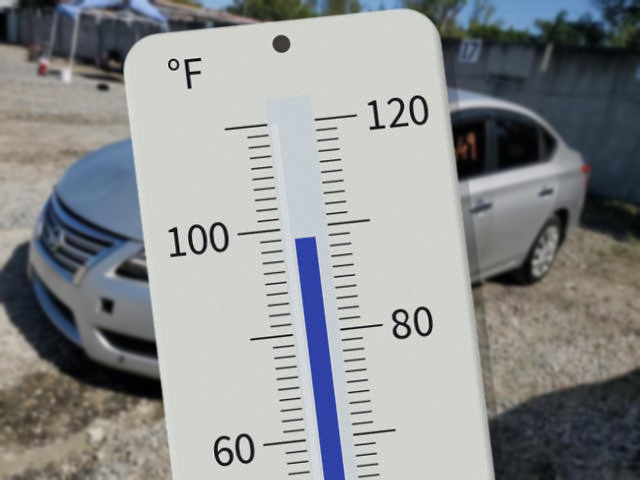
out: 98 °F
